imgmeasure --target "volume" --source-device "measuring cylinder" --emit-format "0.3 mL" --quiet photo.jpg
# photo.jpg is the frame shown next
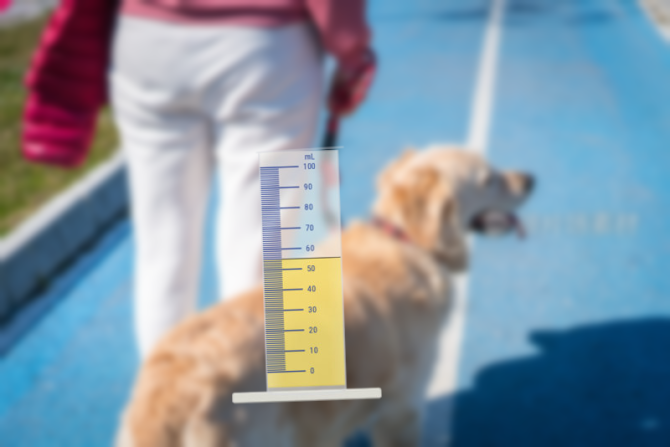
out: 55 mL
